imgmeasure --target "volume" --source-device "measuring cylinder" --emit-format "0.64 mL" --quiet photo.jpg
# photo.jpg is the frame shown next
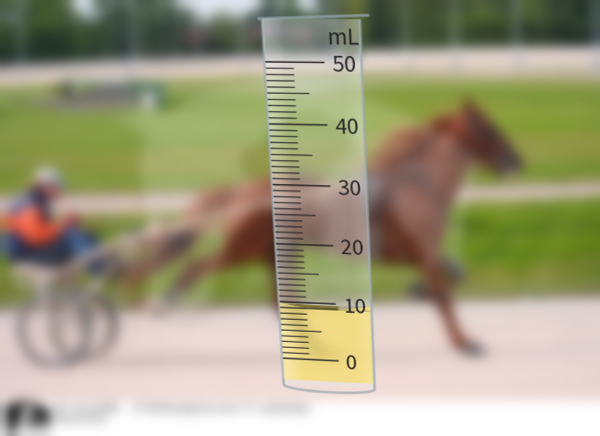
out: 9 mL
